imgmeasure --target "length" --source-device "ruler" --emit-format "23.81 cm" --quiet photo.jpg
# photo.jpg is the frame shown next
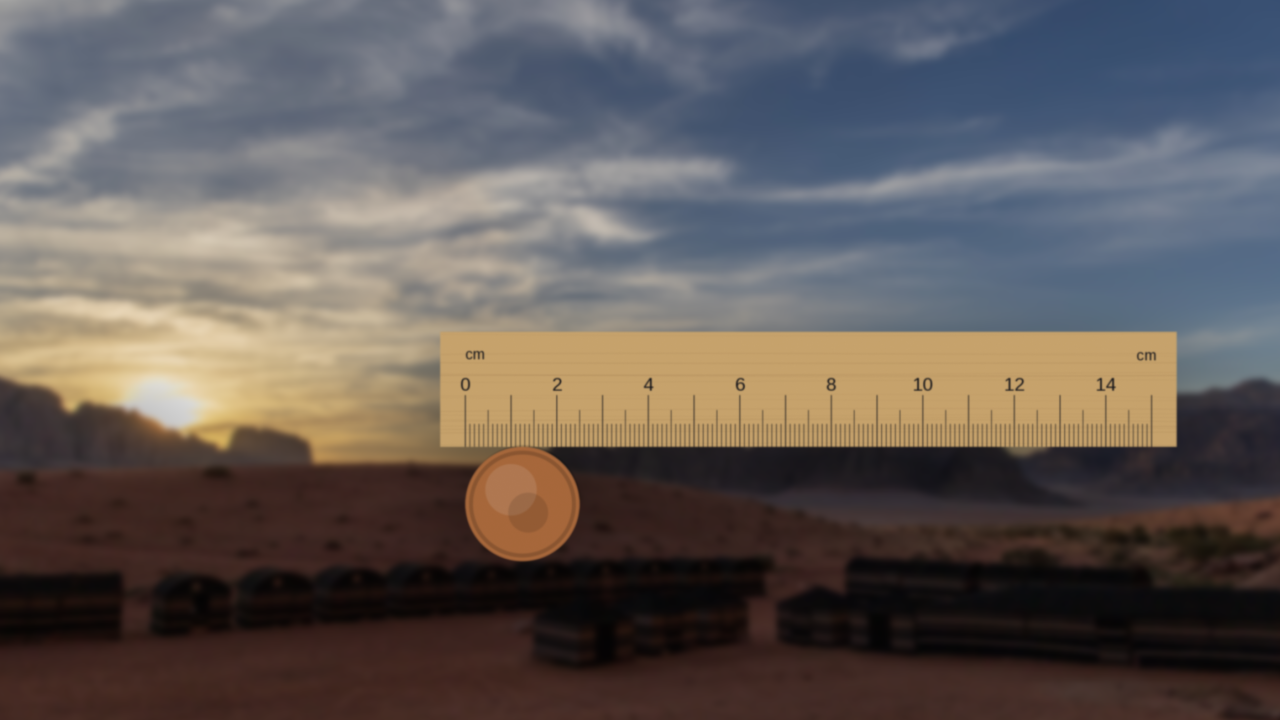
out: 2.5 cm
